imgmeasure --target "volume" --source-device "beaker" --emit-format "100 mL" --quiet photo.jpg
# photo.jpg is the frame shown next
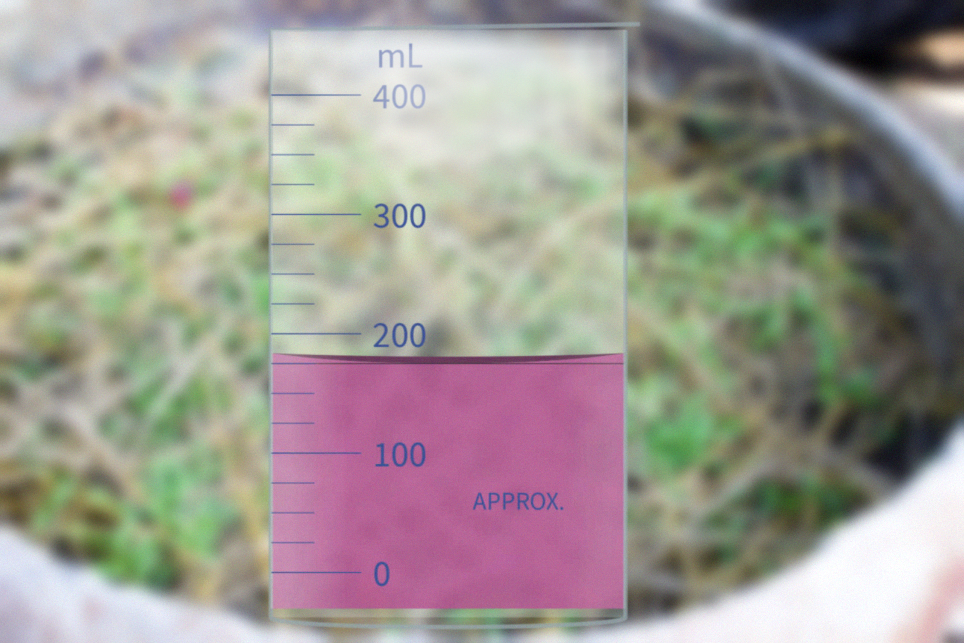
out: 175 mL
